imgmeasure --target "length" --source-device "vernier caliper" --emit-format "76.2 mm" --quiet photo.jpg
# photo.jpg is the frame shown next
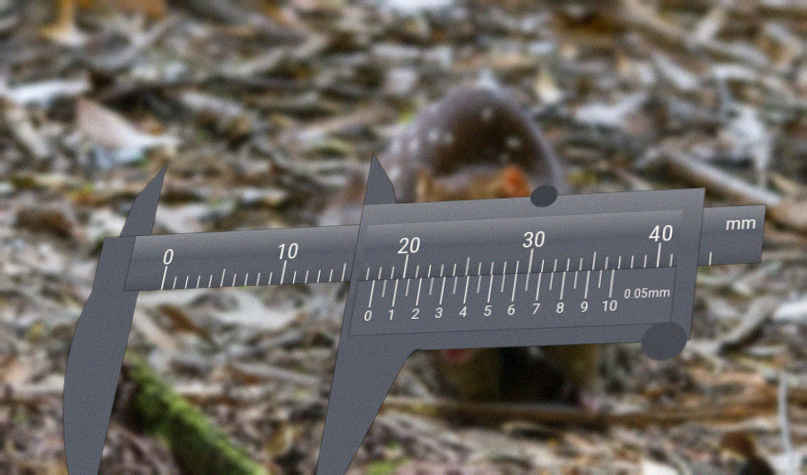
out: 17.6 mm
